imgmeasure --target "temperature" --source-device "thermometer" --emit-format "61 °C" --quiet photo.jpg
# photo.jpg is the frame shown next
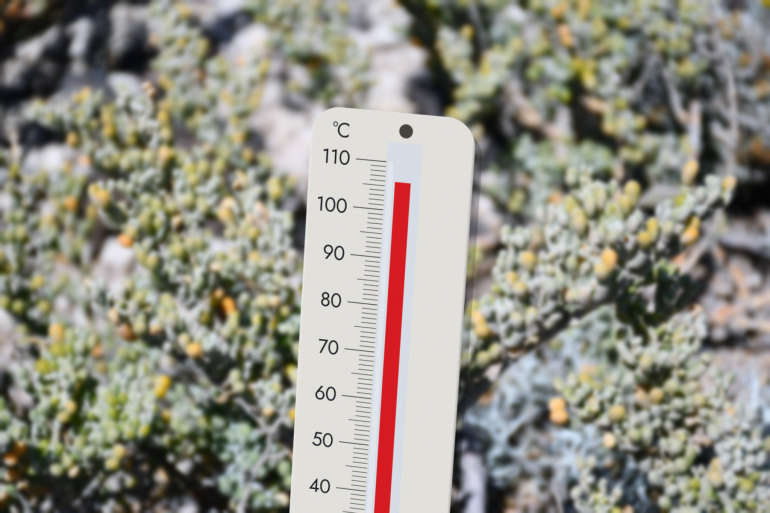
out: 106 °C
